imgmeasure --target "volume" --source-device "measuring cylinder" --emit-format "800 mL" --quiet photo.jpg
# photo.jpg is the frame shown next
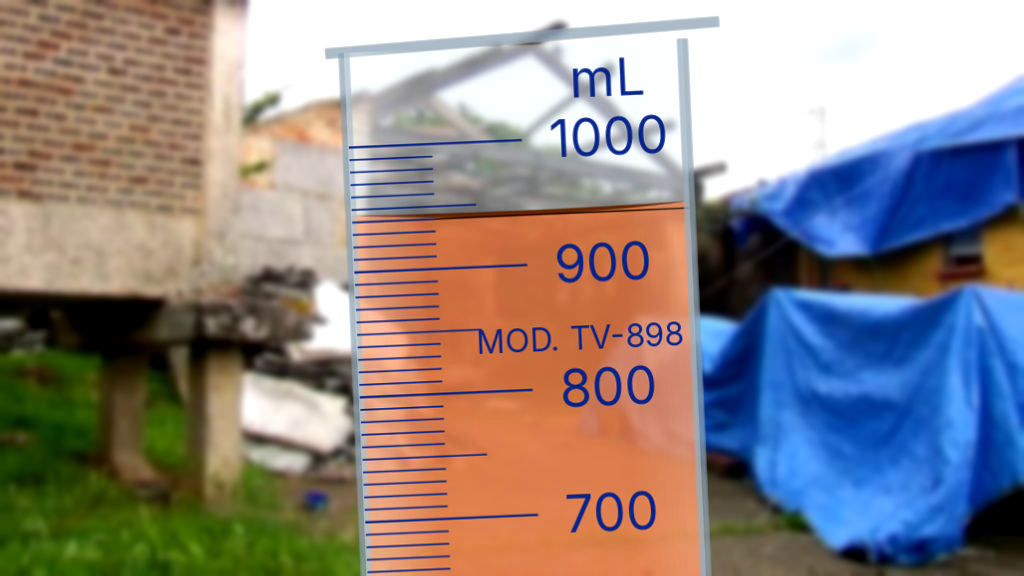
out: 940 mL
